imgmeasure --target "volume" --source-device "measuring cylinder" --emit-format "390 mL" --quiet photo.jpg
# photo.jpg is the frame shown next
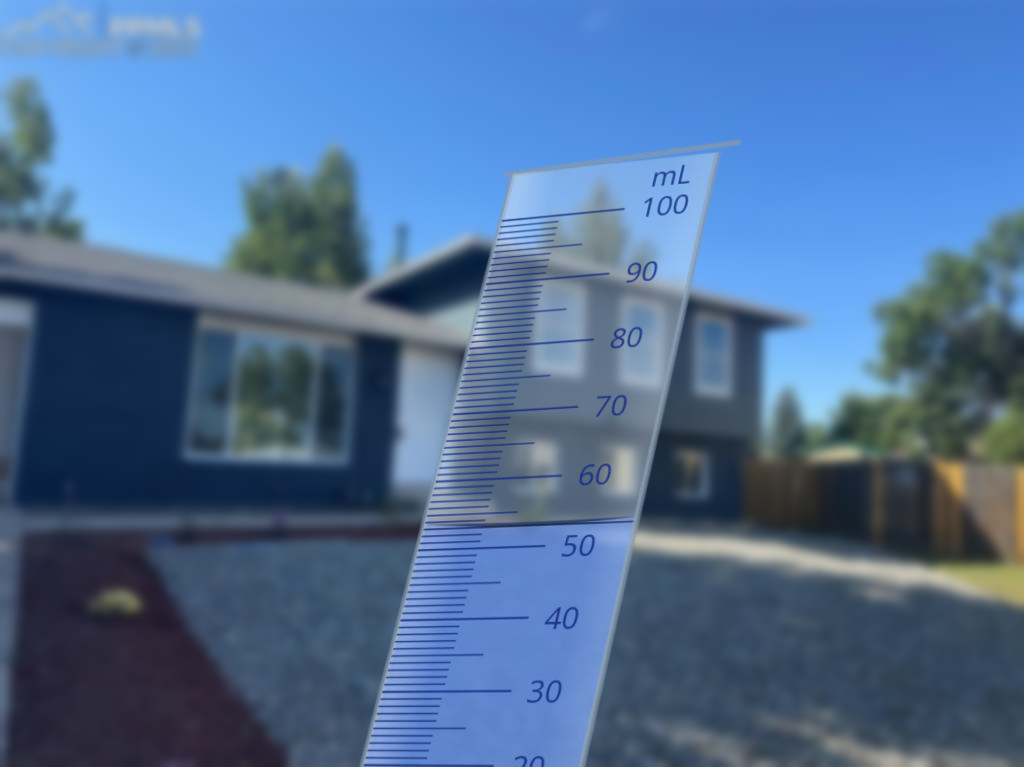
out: 53 mL
